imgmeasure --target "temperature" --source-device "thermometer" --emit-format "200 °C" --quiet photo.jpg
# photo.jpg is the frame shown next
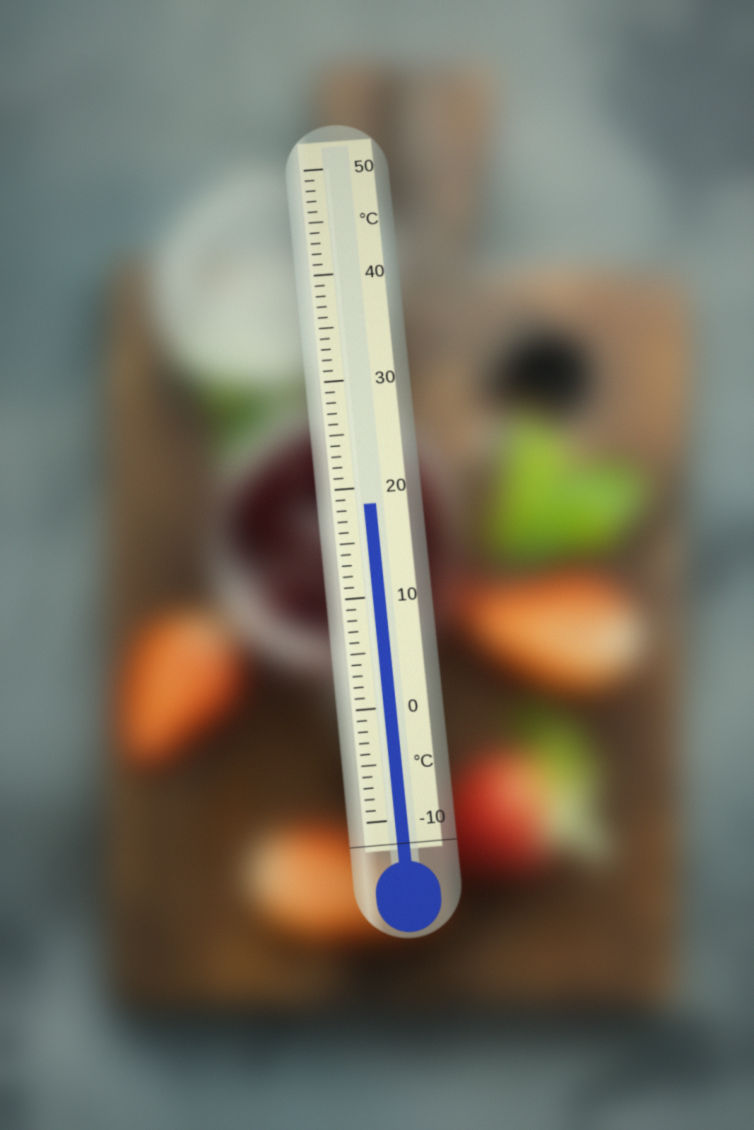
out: 18.5 °C
